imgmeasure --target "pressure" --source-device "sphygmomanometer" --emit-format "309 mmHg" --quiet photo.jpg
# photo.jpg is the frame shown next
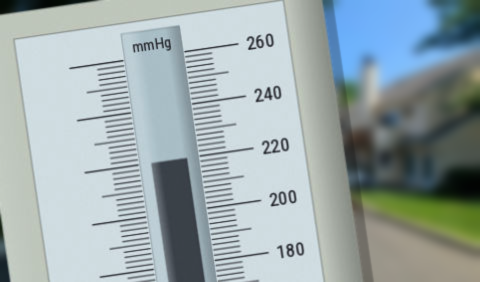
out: 220 mmHg
